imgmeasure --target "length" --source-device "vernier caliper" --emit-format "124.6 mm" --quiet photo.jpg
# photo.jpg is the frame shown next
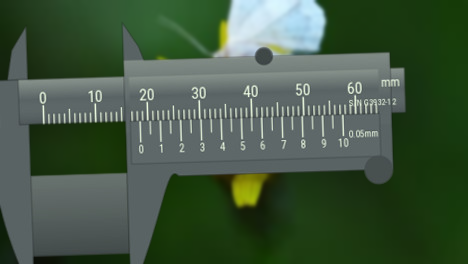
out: 18.5 mm
